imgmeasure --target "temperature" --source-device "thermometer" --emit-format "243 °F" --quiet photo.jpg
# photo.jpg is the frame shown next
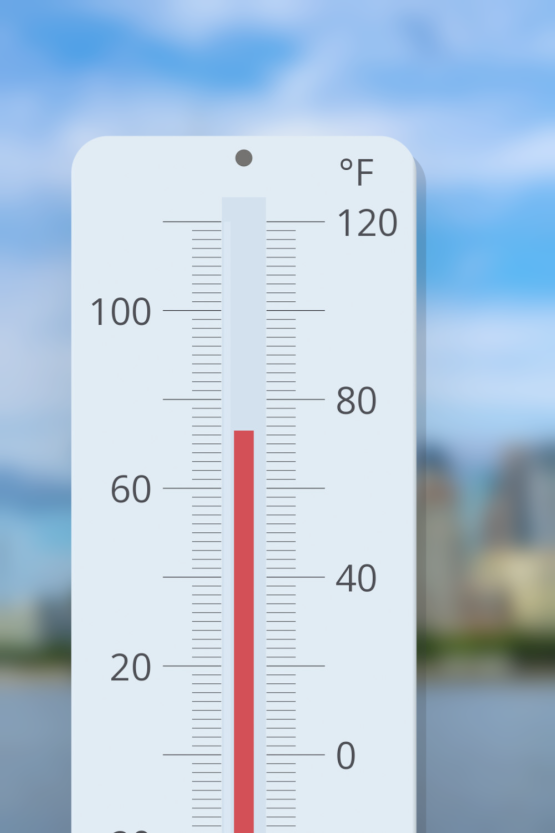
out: 73 °F
